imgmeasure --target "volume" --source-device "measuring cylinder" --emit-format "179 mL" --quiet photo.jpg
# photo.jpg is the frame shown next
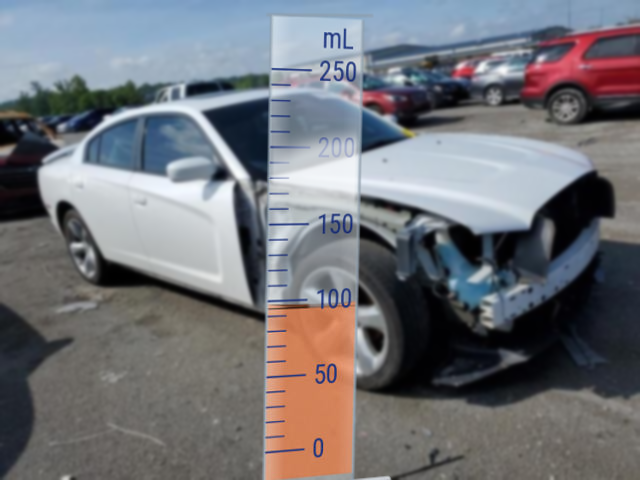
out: 95 mL
